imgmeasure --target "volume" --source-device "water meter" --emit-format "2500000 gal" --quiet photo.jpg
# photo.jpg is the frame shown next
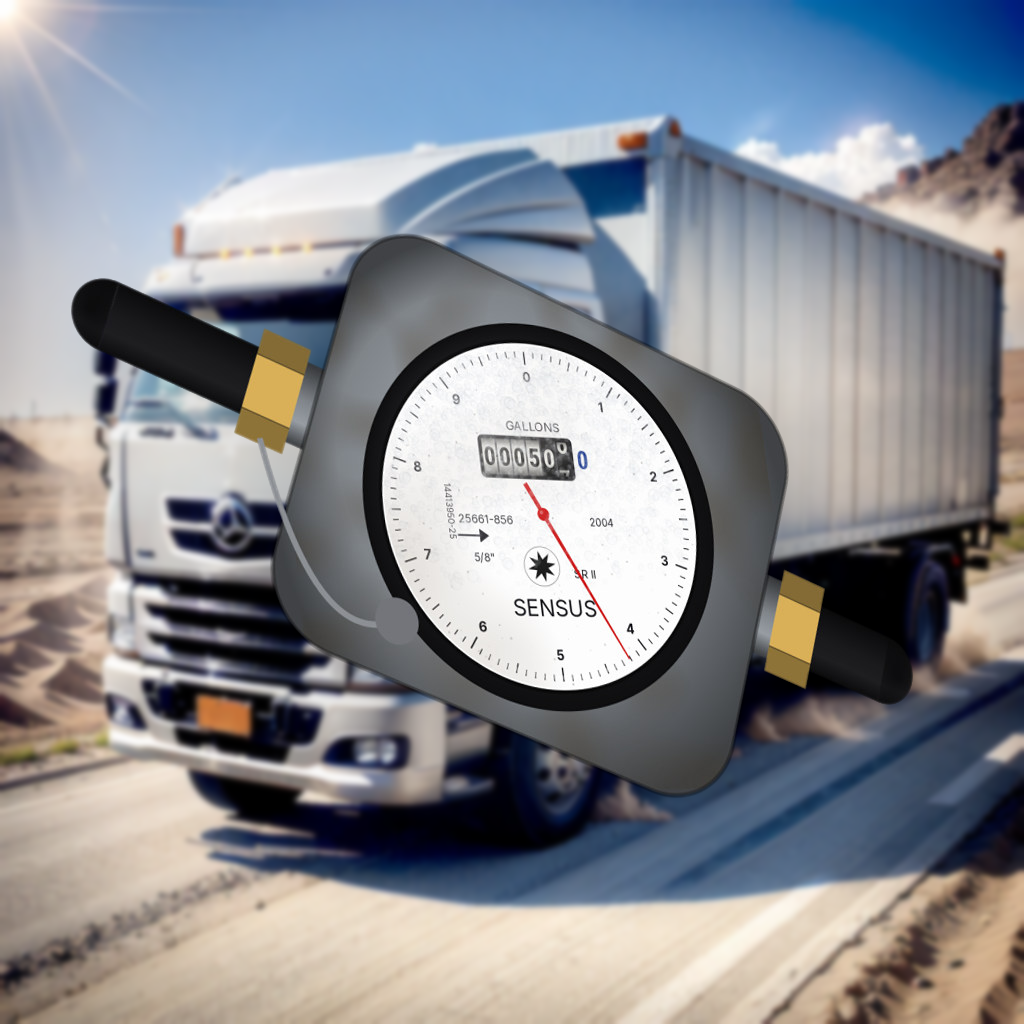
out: 5064.2 gal
